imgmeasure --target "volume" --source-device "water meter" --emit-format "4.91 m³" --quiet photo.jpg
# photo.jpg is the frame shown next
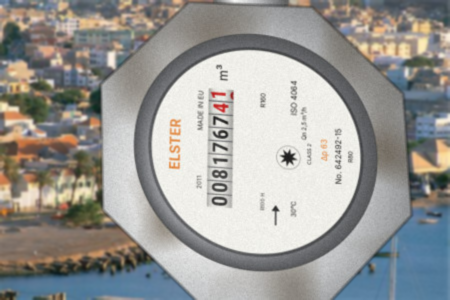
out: 81767.41 m³
